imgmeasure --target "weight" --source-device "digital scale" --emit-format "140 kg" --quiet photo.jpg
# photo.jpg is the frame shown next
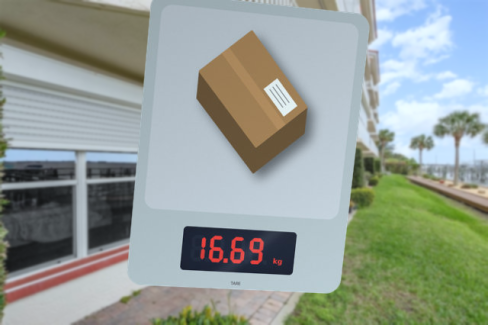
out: 16.69 kg
